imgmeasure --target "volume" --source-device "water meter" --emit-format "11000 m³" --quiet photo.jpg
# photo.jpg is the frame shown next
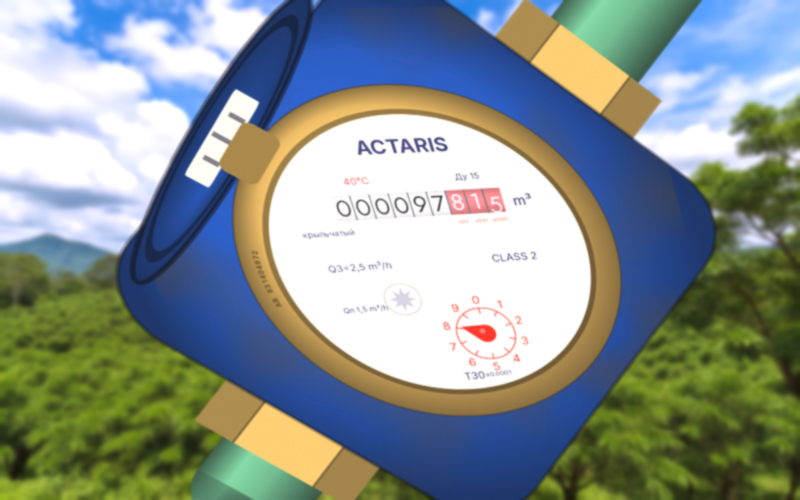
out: 97.8148 m³
